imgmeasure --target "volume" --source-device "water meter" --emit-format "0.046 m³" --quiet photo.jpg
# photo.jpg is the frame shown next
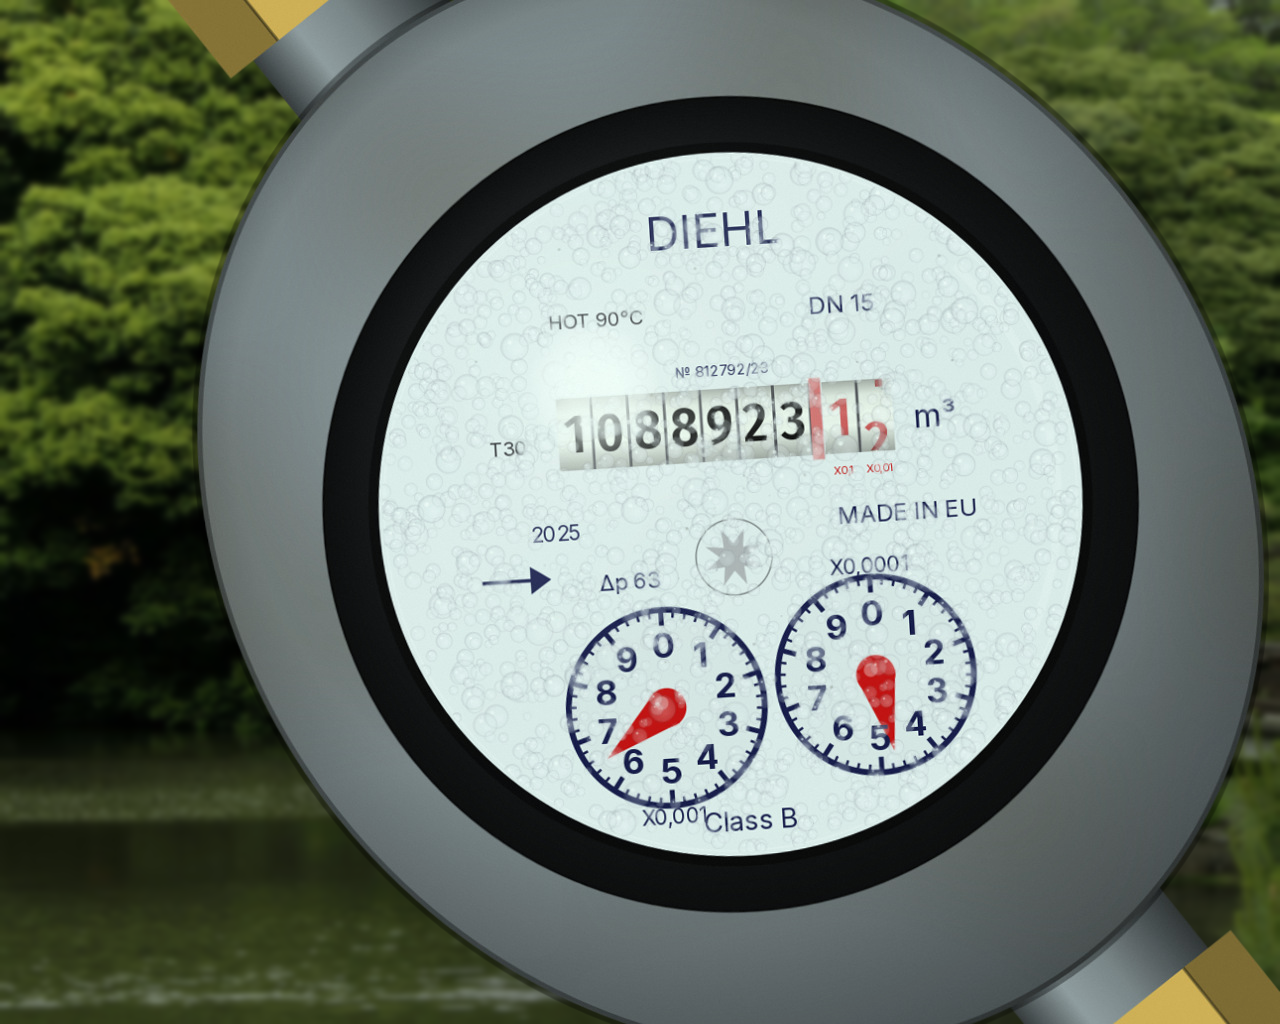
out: 1088923.1164 m³
